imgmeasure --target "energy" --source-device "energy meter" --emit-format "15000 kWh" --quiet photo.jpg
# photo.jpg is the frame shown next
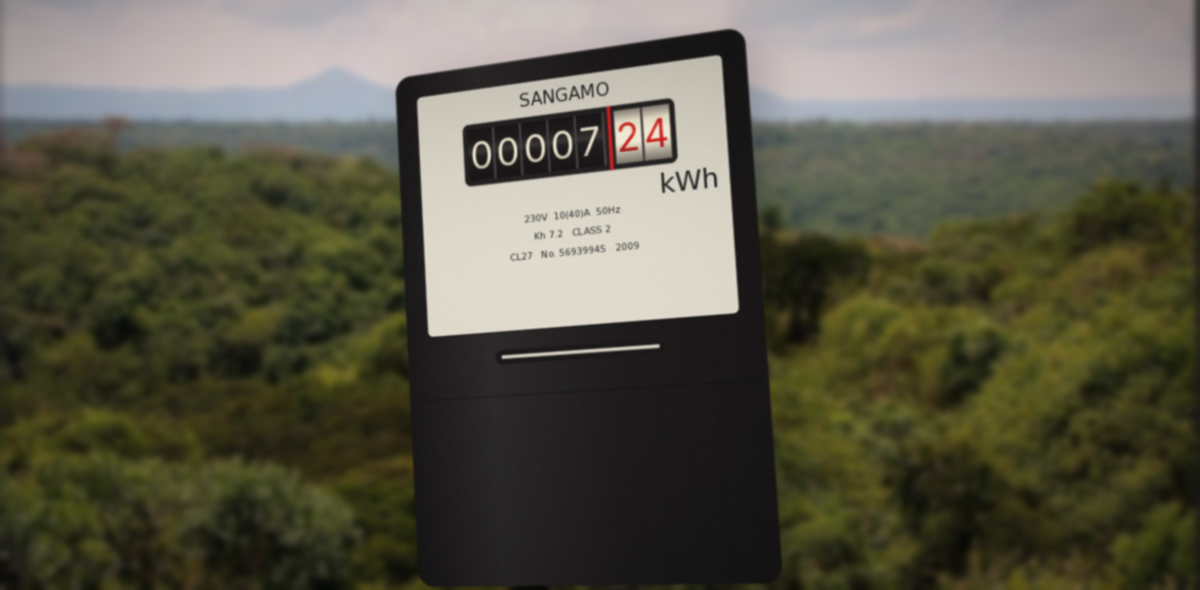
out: 7.24 kWh
